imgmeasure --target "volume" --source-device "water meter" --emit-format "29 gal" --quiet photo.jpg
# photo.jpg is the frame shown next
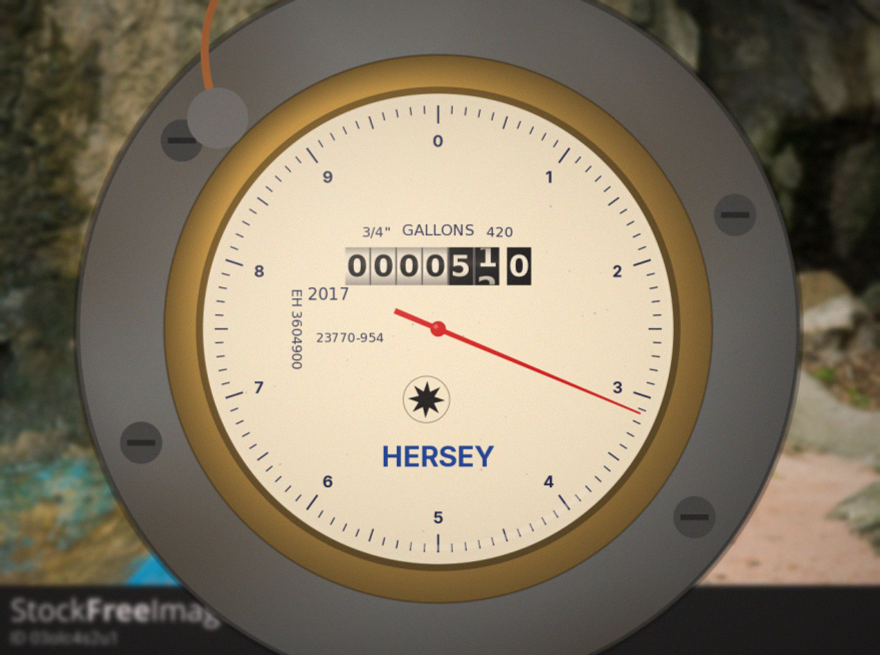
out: 513.1 gal
